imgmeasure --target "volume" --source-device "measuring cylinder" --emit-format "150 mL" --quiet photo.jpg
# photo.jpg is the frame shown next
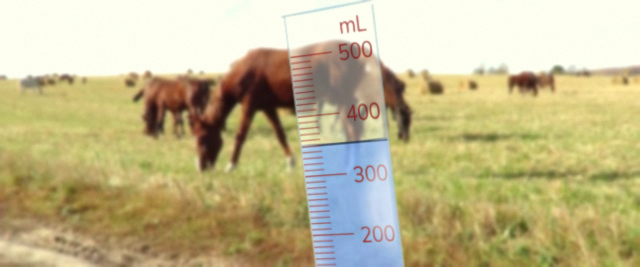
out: 350 mL
